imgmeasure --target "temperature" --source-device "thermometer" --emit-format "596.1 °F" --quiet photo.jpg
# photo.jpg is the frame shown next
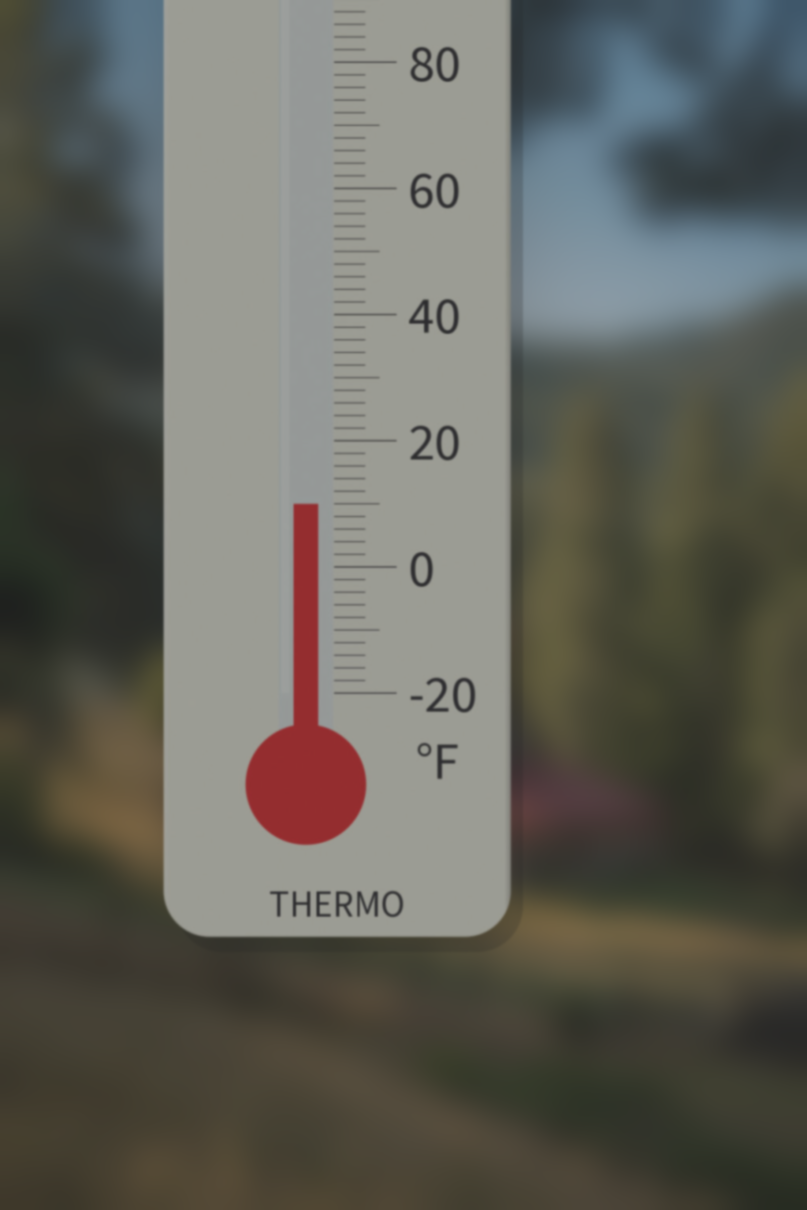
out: 10 °F
